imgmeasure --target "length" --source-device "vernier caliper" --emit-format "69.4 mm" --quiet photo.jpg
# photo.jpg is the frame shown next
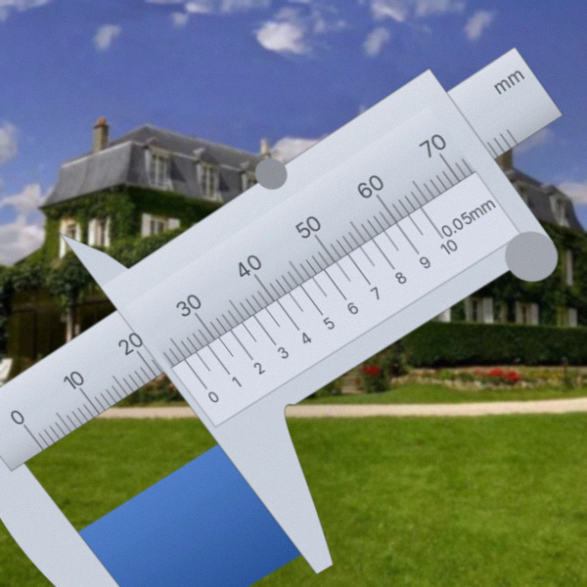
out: 24.8 mm
